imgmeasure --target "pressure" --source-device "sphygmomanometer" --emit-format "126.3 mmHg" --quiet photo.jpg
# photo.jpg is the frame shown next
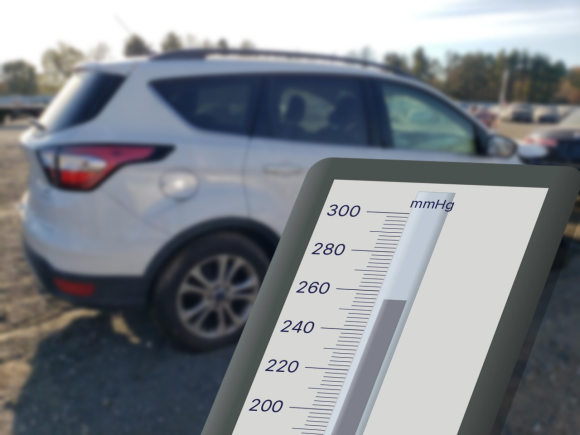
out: 256 mmHg
